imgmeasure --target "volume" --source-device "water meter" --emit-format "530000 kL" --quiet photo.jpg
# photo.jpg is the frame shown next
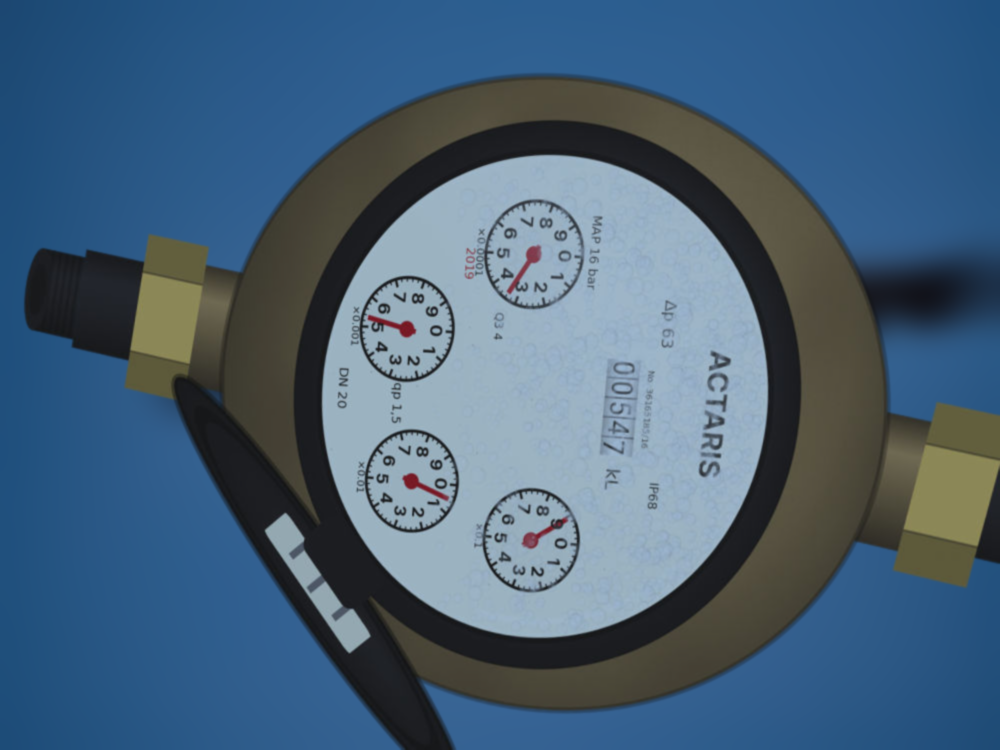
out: 546.9053 kL
